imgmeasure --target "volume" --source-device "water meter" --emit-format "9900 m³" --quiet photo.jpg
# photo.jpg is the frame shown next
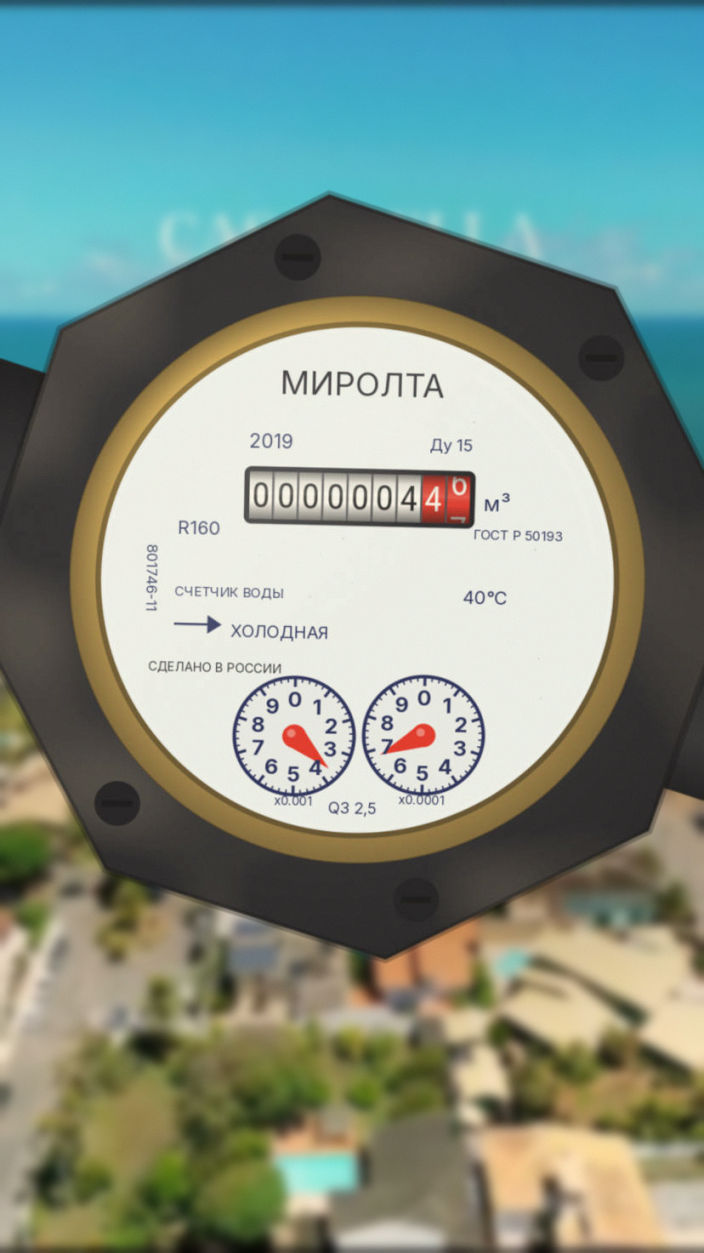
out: 4.4636 m³
